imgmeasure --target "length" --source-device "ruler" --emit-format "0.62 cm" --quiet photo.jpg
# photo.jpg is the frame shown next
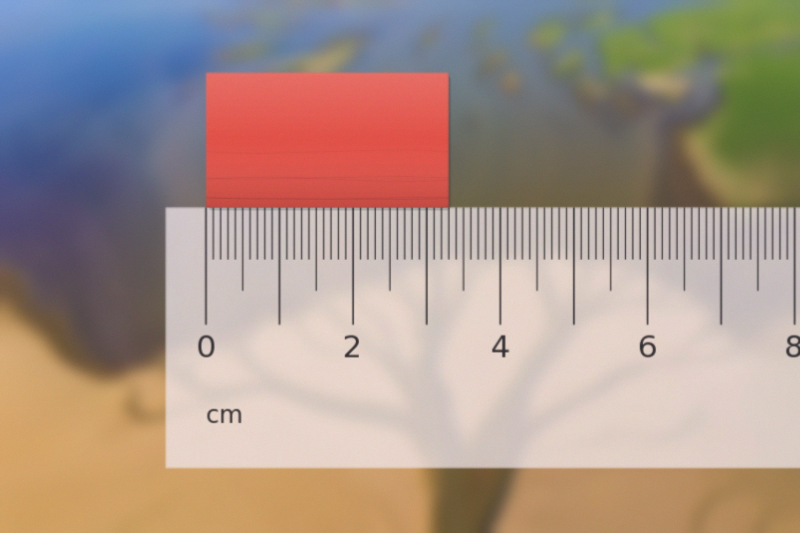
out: 3.3 cm
